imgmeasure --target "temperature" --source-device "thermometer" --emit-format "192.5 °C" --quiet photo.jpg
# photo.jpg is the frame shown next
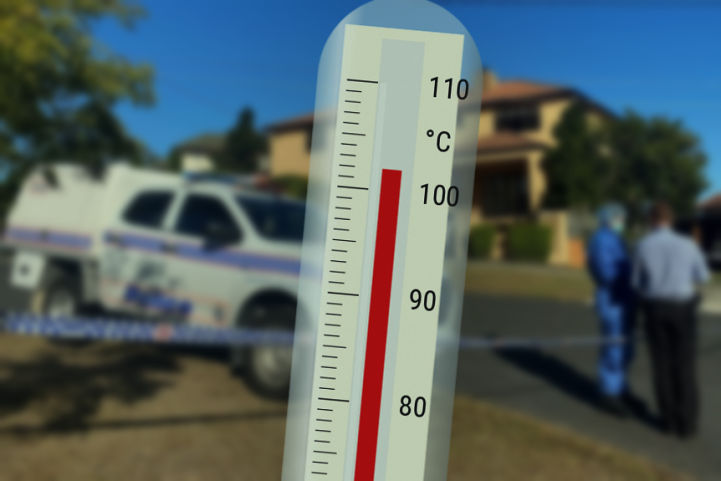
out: 102 °C
